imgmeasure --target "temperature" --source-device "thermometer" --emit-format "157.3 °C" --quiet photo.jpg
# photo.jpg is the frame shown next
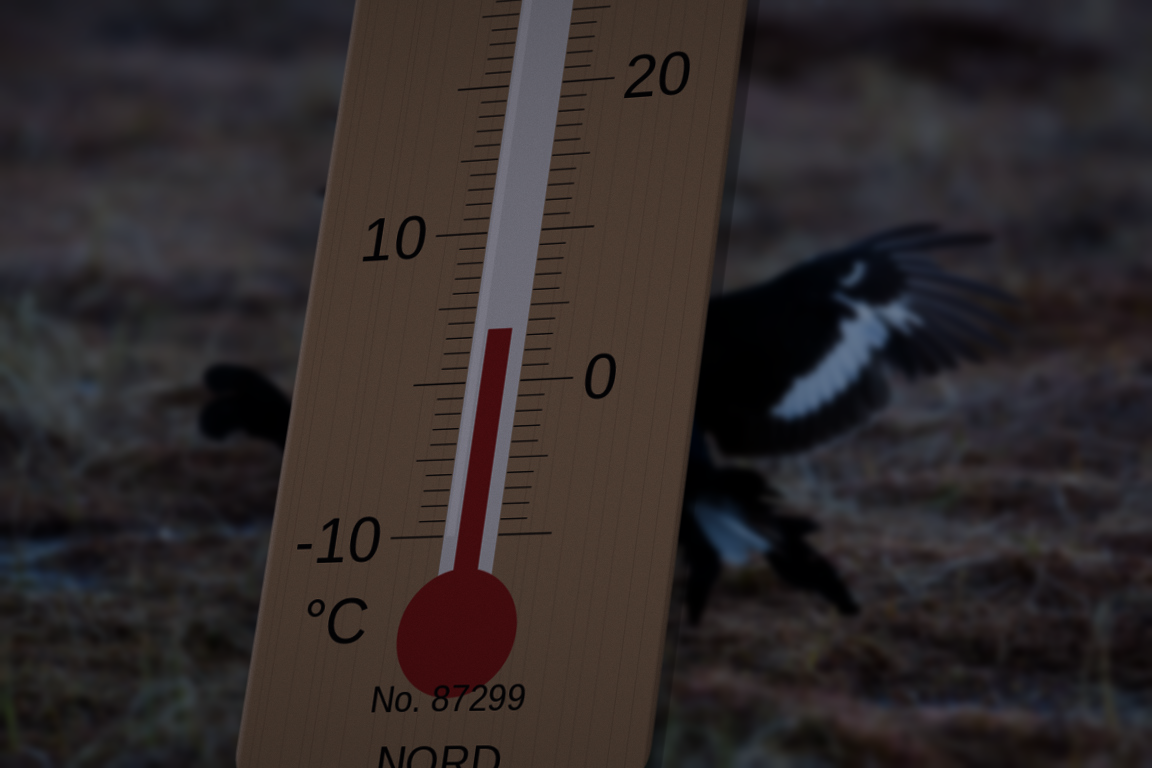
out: 3.5 °C
